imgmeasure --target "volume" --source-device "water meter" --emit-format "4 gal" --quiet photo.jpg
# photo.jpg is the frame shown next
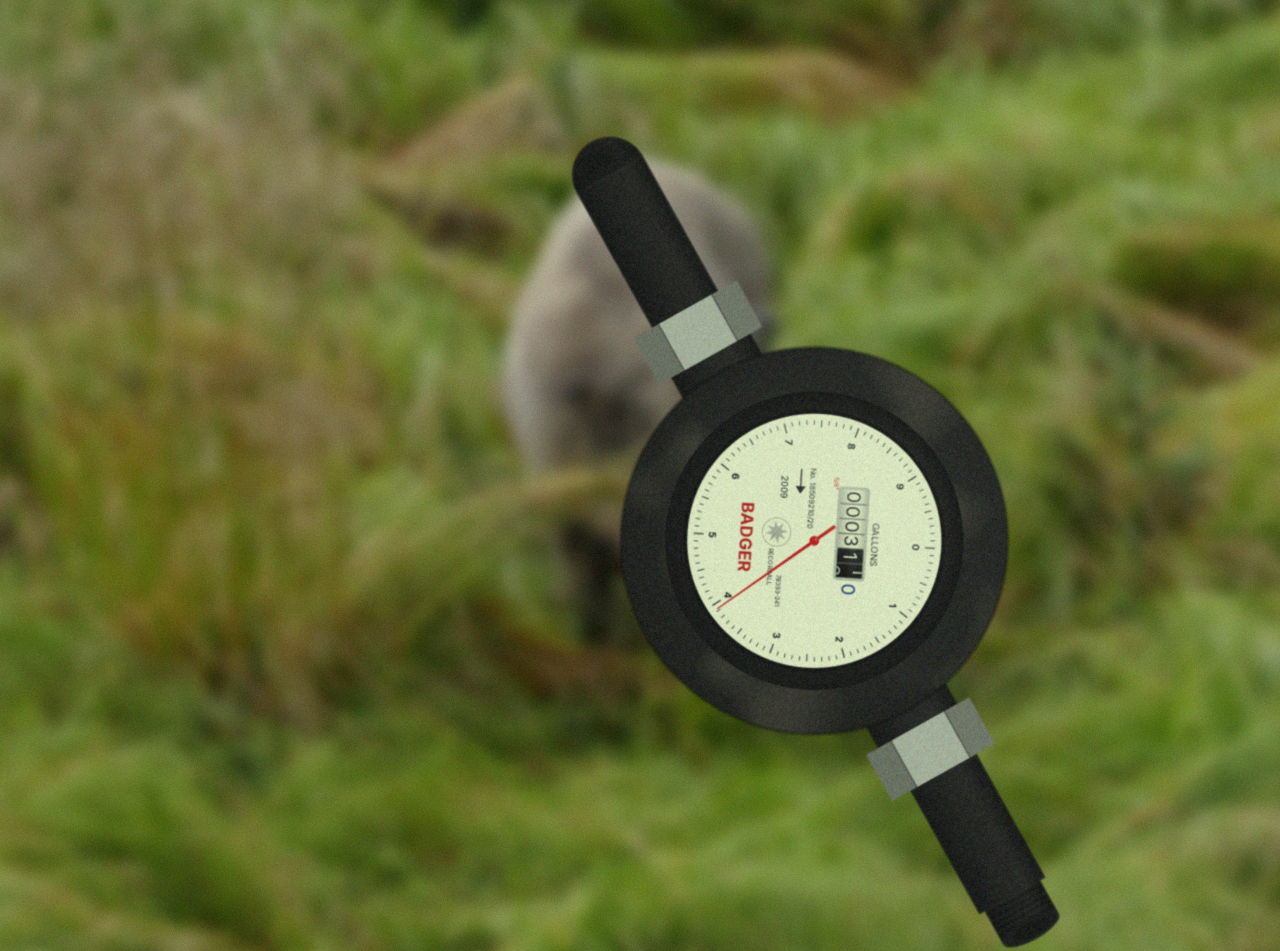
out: 3113.9 gal
